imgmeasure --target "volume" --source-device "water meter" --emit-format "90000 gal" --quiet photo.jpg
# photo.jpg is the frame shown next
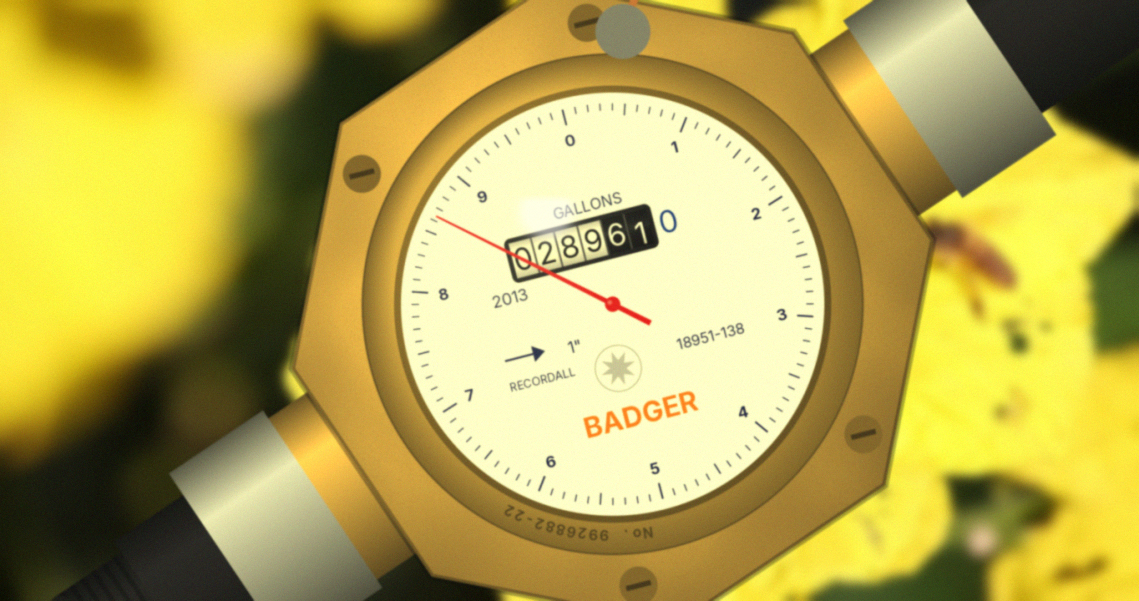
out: 289608.6 gal
